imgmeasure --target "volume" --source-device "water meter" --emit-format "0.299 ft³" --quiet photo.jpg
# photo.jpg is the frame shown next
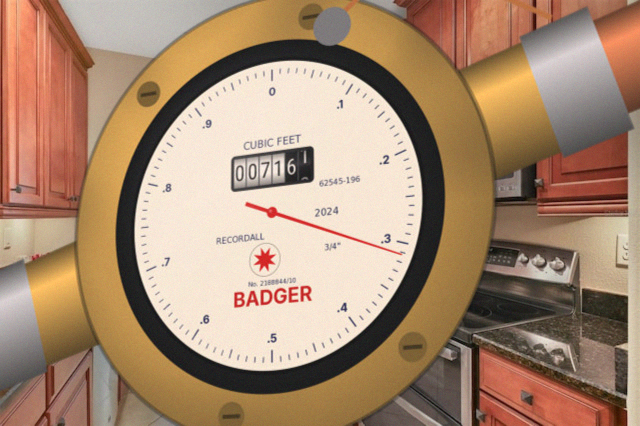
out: 7161.31 ft³
